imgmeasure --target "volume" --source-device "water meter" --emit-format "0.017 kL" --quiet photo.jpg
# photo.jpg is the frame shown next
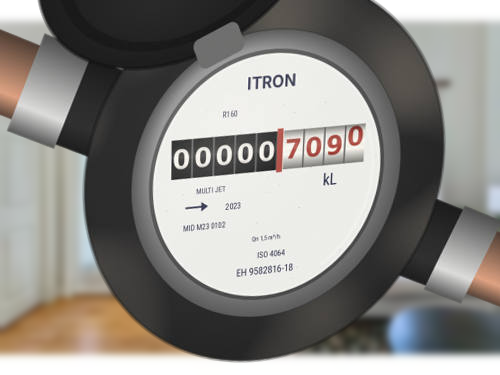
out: 0.7090 kL
